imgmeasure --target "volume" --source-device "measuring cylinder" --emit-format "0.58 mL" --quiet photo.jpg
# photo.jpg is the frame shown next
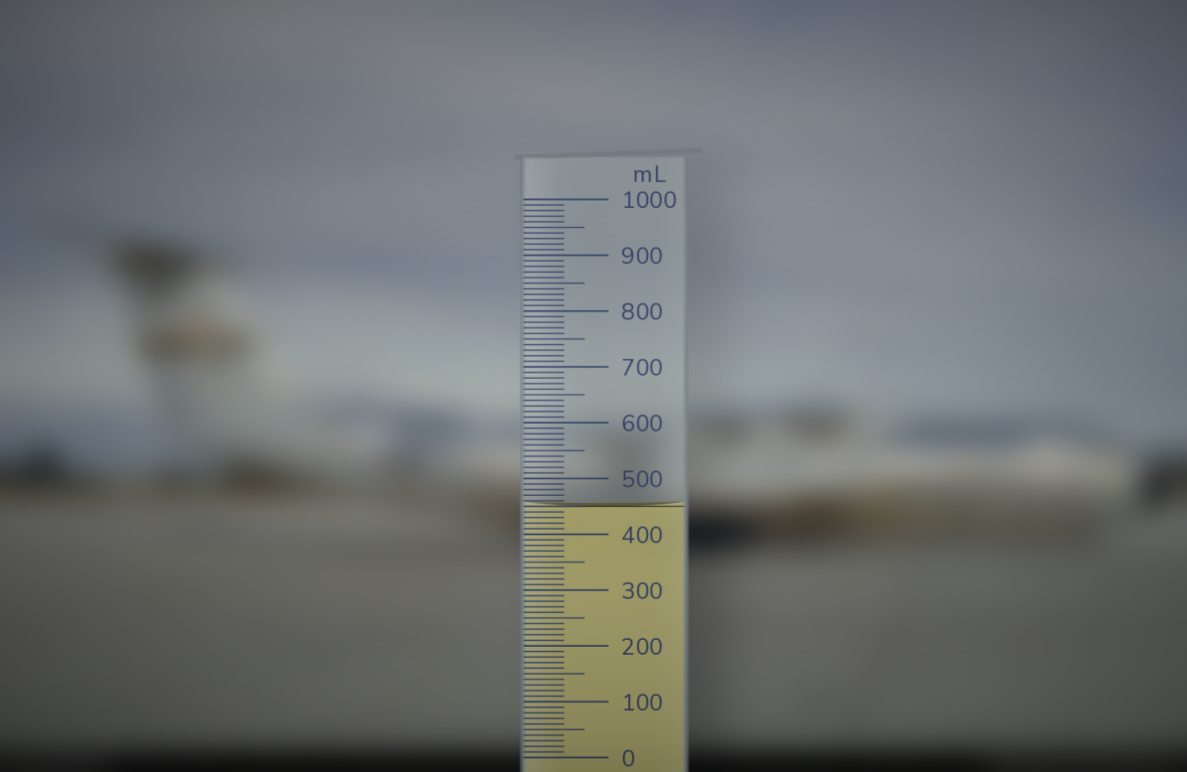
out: 450 mL
